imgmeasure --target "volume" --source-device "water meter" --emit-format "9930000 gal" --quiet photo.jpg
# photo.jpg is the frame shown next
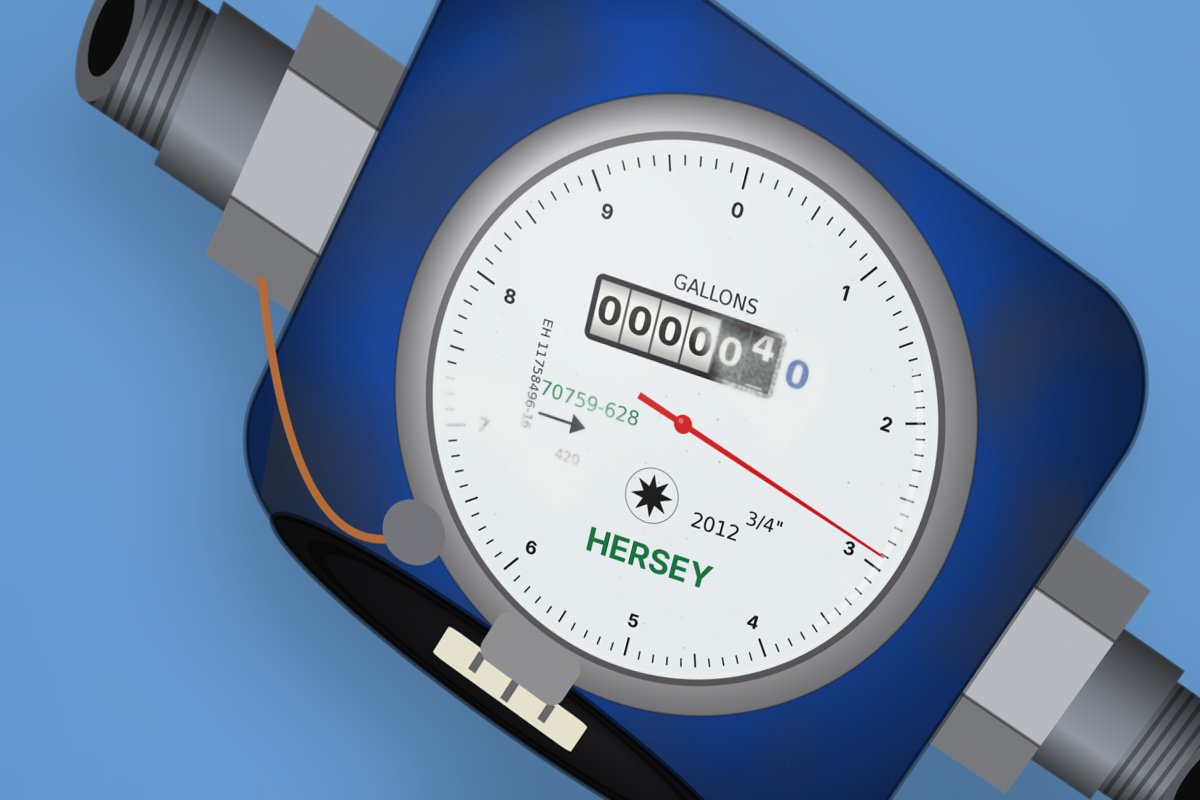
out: 42.9 gal
